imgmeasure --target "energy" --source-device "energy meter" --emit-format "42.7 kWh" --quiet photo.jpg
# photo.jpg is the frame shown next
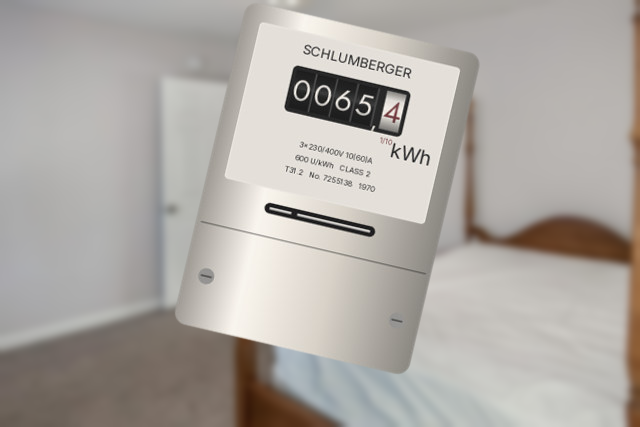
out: 65.4 kWh
